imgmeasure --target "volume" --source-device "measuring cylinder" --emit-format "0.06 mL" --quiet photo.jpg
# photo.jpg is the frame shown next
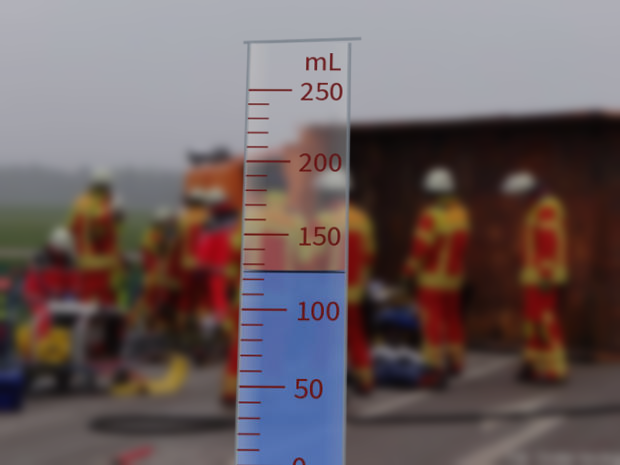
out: 125 mL
